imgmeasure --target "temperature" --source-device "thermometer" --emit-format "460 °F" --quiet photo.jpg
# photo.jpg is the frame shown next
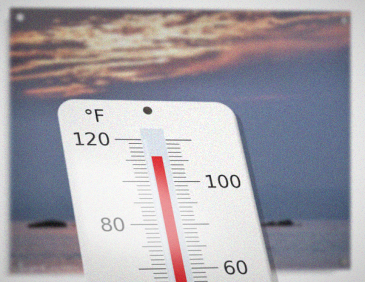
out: 112 °F
